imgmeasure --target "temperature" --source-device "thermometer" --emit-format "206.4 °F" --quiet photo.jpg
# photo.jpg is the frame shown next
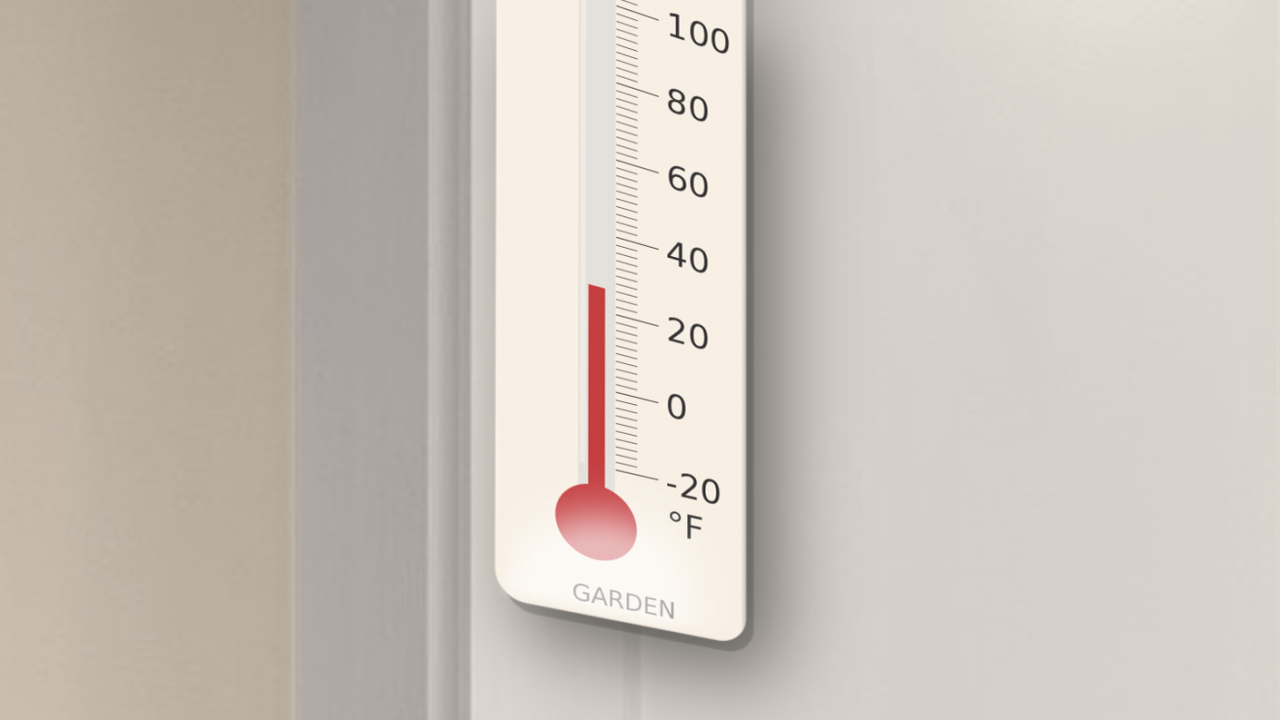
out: 26 °F
